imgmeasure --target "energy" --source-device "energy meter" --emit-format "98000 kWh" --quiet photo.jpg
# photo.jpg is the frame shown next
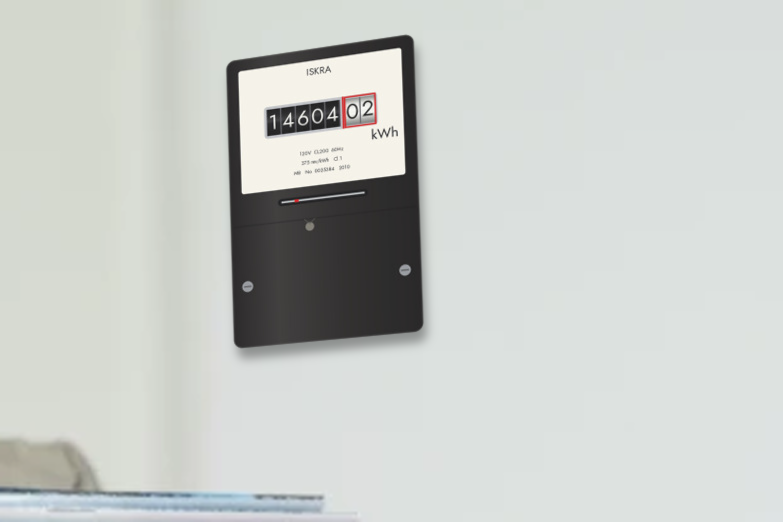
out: 14604.02 kWh
